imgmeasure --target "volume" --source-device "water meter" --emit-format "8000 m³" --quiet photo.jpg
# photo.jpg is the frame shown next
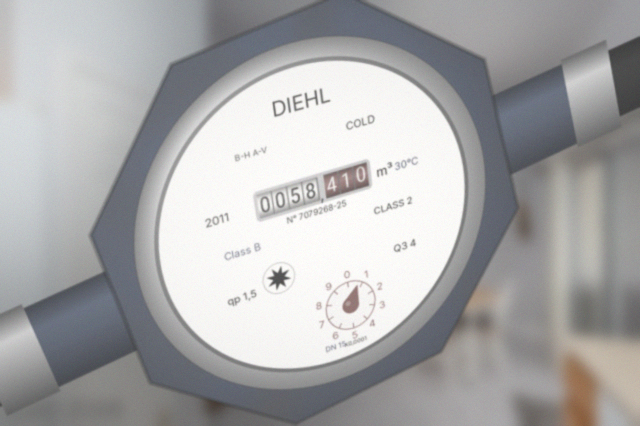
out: 58.4100 m³
